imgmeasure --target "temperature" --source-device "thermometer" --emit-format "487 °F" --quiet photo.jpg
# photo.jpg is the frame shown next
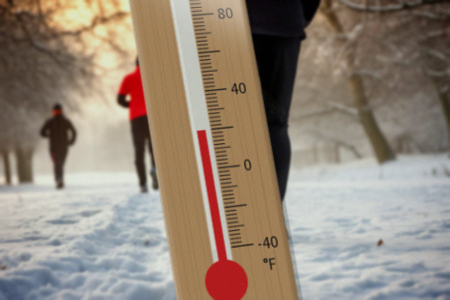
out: 20 °F
